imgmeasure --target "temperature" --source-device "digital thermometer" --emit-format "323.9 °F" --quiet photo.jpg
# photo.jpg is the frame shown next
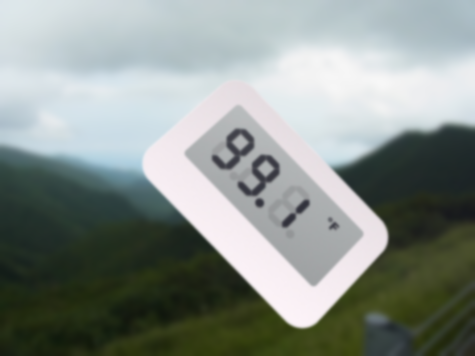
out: 99.1 °F
